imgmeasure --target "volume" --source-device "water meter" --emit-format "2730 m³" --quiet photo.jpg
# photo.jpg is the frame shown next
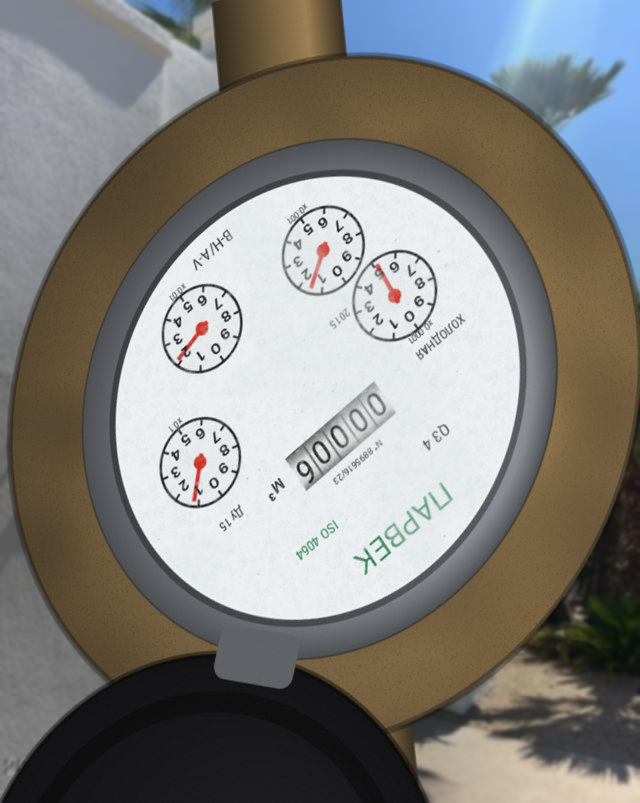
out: 6.1215 m³
